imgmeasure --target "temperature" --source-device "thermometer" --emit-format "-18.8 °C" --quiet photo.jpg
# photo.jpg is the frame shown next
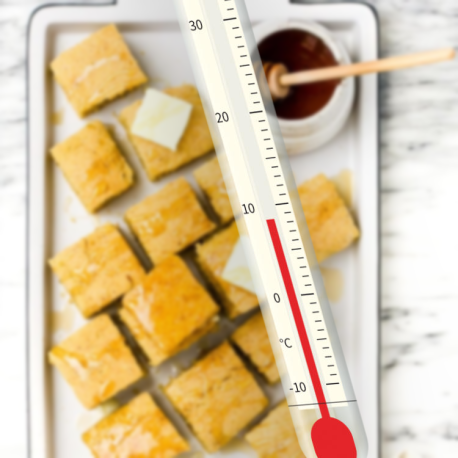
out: 8.5 °C
